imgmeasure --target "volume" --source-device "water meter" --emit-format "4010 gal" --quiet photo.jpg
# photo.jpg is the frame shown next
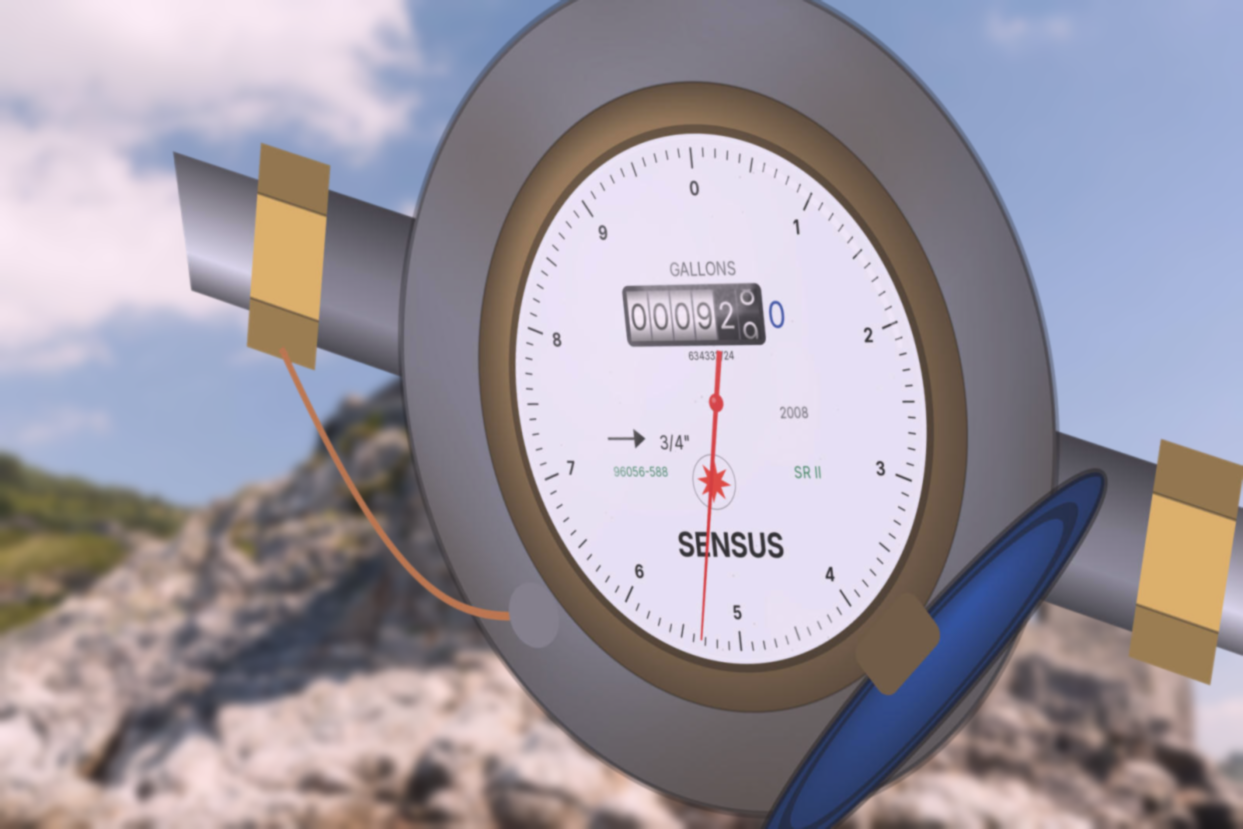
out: 9285.3 gal
